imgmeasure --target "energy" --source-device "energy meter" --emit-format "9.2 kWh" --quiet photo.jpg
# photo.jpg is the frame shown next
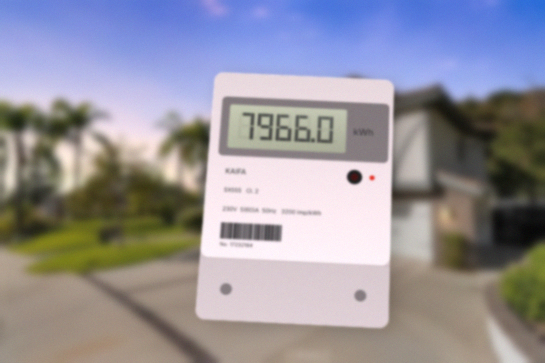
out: 7966.0 kWh
